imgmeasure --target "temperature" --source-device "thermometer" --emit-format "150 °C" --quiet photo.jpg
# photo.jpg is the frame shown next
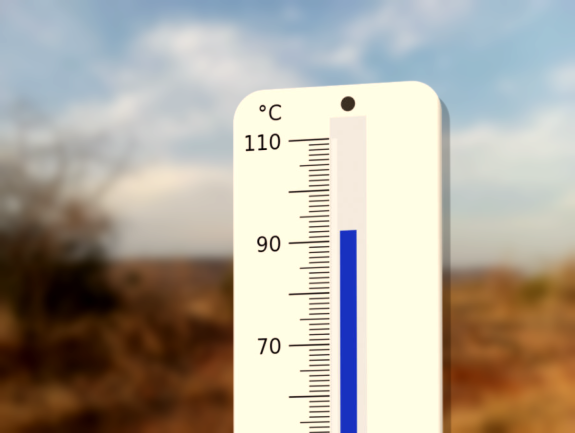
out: 92 °C
